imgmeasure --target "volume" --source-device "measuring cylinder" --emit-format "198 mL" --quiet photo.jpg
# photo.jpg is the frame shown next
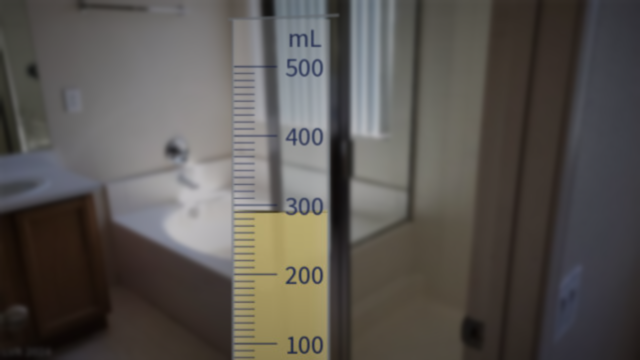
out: 290 mL
